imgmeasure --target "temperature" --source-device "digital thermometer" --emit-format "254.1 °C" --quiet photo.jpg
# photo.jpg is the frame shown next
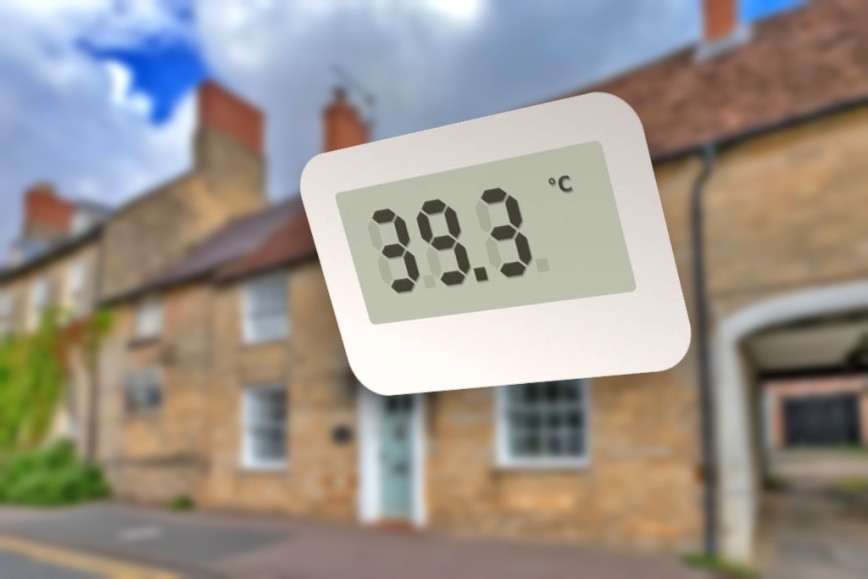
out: 39.3 °C
